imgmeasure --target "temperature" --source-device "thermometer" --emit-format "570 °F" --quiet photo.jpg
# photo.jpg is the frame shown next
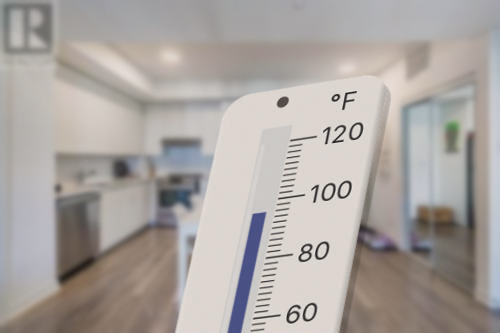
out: 96 °F
